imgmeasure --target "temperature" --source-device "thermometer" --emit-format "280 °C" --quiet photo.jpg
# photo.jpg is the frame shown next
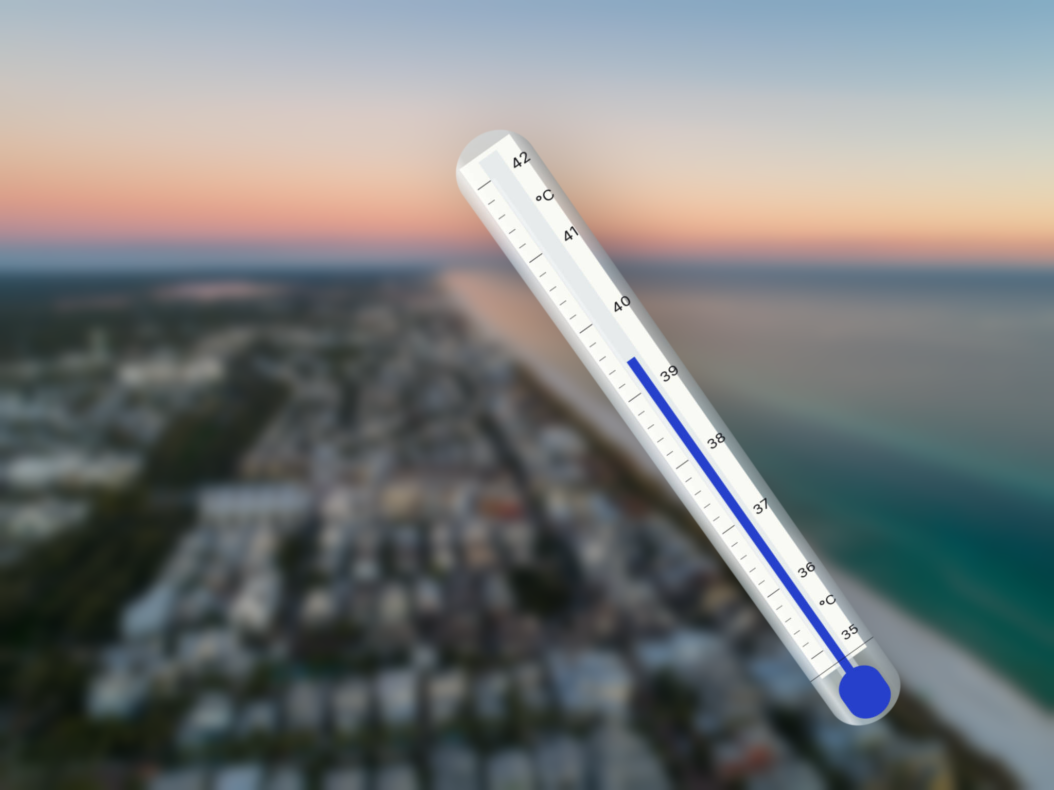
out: 39.4 °C
